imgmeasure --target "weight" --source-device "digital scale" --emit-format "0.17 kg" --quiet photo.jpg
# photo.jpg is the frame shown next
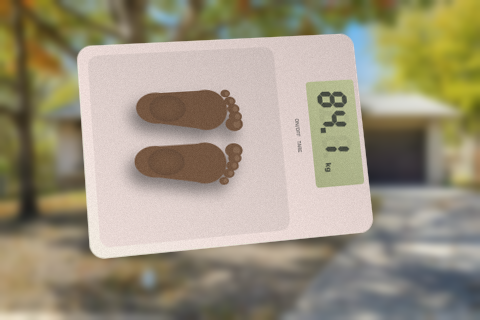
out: 84.1 kg
